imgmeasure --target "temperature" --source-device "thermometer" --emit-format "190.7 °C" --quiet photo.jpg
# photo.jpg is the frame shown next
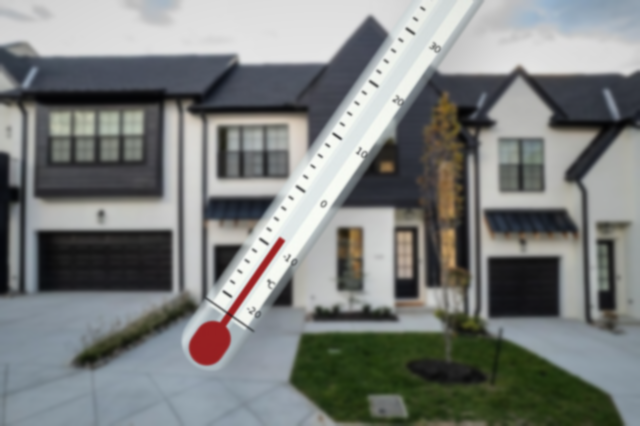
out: -8 °C
